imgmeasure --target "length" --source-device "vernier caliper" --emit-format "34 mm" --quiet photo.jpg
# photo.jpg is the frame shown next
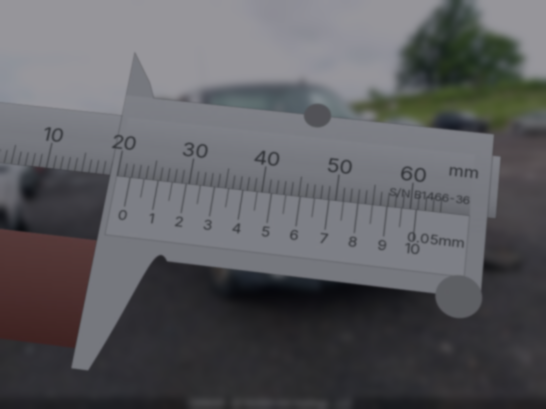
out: 21.8 mm
